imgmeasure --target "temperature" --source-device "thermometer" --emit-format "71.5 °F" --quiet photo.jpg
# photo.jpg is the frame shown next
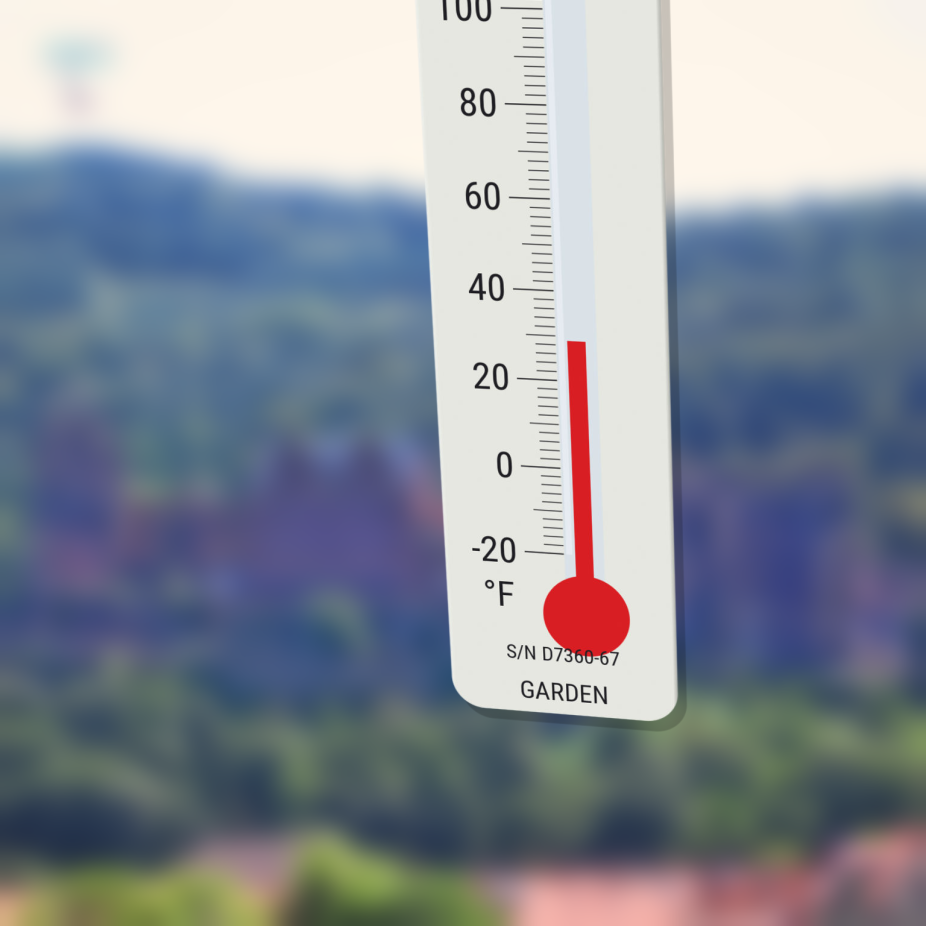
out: 29 °F
